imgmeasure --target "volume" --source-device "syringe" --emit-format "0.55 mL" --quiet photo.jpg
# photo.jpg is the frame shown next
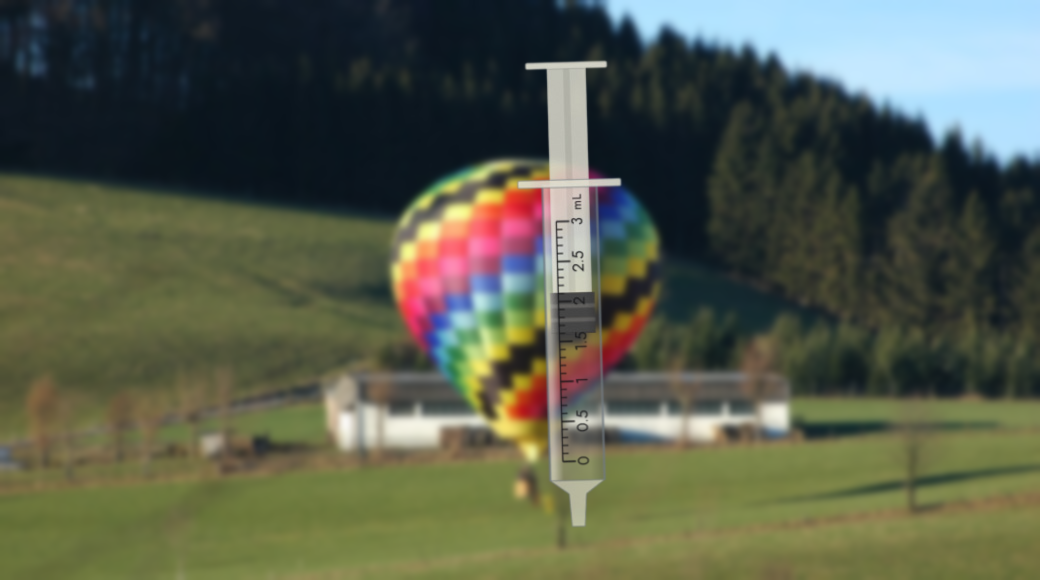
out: 1.6 mL
